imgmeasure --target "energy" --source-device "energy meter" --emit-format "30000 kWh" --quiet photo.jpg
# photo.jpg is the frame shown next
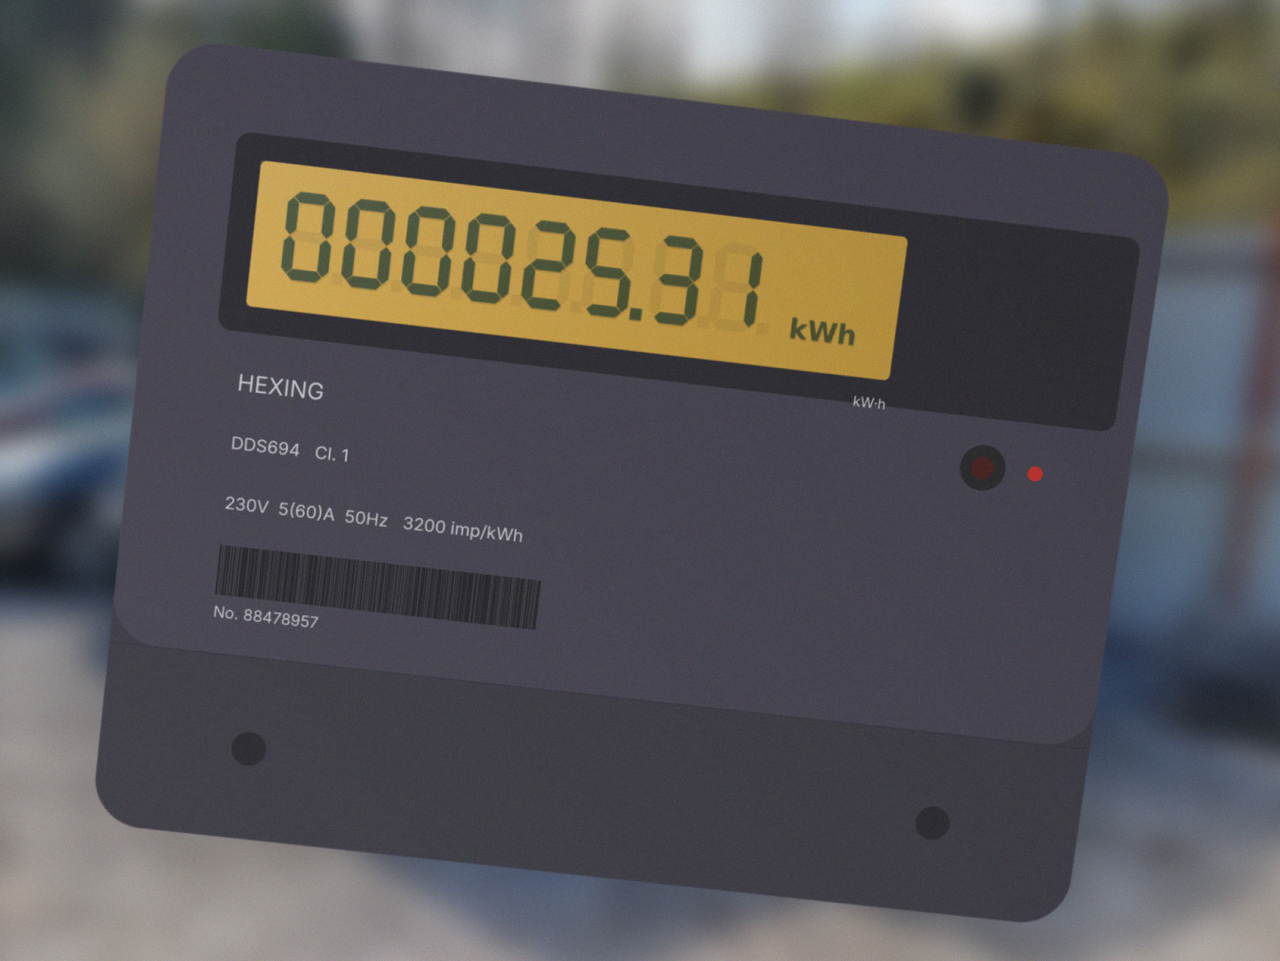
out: 25.31 kWh
